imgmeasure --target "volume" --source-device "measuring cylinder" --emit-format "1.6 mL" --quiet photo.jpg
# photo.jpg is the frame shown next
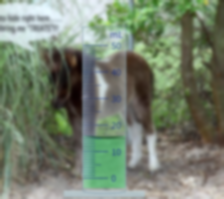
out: 15 mL
